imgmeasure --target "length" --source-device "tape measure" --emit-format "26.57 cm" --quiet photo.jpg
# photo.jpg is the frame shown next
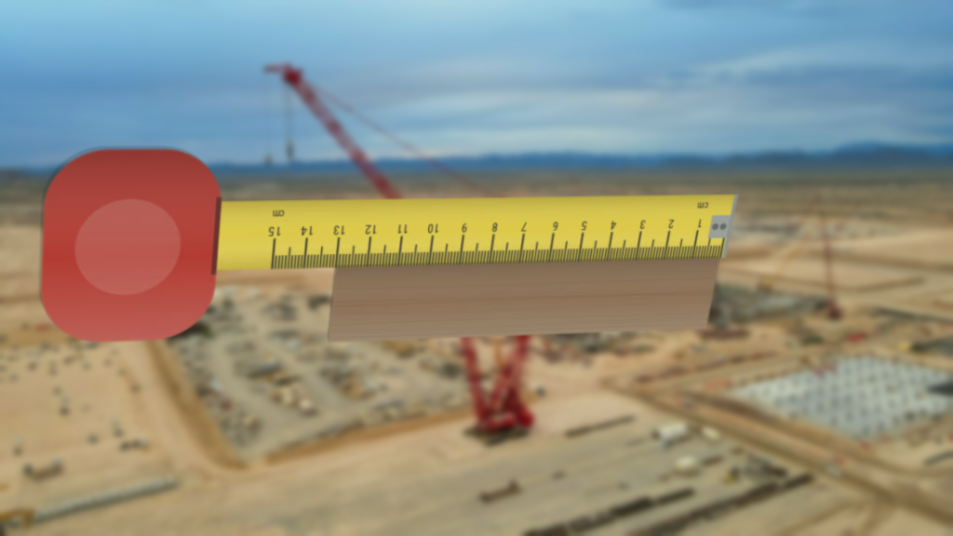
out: 13 cm
